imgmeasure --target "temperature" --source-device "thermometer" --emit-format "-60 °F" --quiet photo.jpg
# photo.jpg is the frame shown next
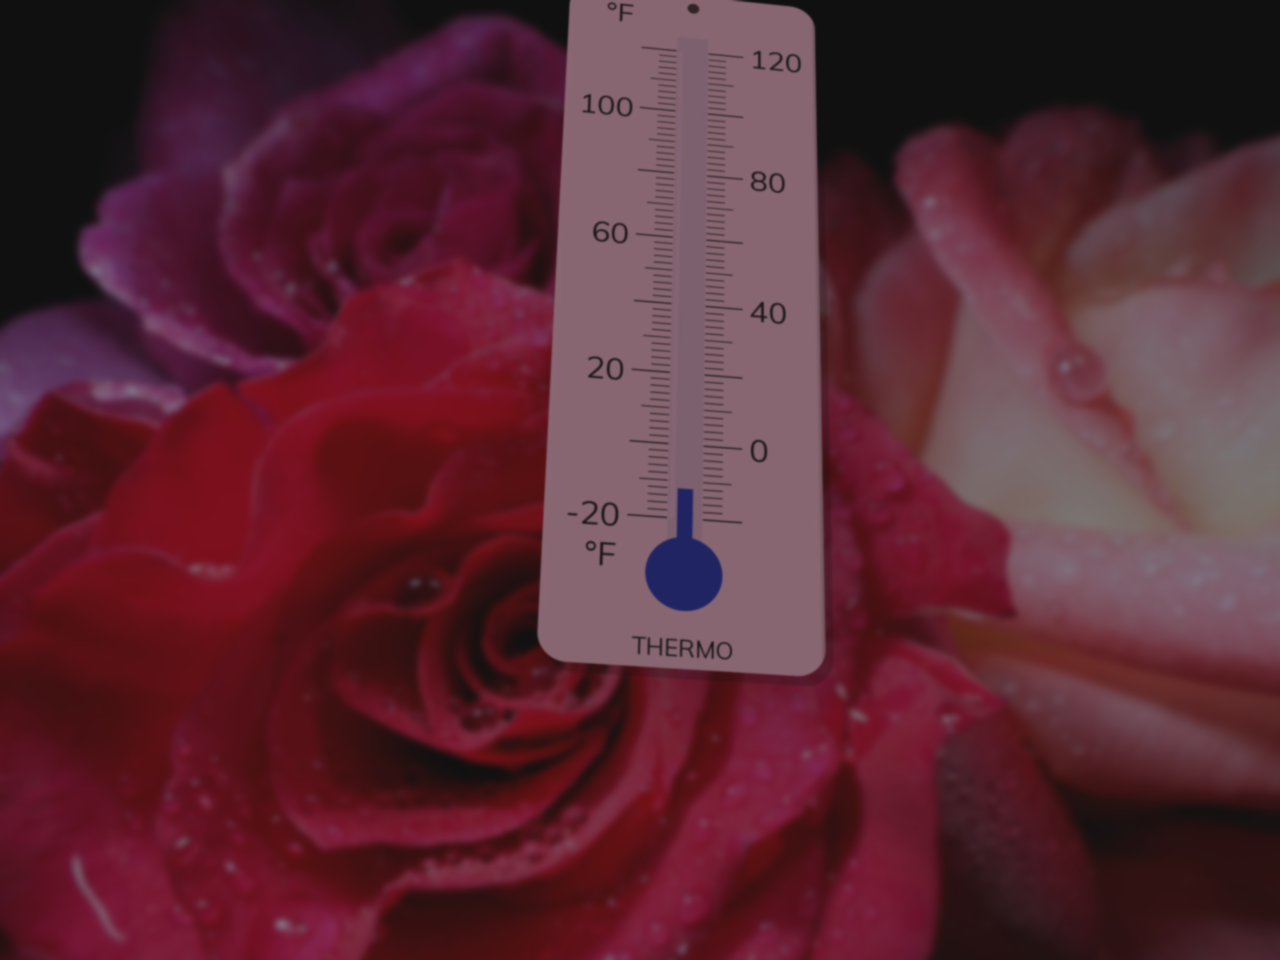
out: -12 °F
